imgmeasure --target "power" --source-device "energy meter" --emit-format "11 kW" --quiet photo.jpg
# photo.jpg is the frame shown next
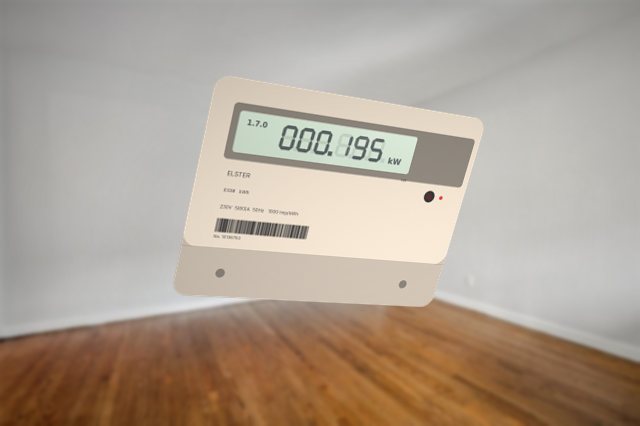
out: 0.195 kW
